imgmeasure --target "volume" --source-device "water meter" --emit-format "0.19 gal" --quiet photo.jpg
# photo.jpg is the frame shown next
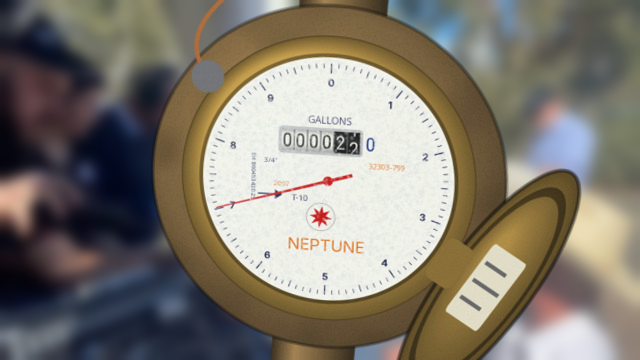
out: 217.0 gal
